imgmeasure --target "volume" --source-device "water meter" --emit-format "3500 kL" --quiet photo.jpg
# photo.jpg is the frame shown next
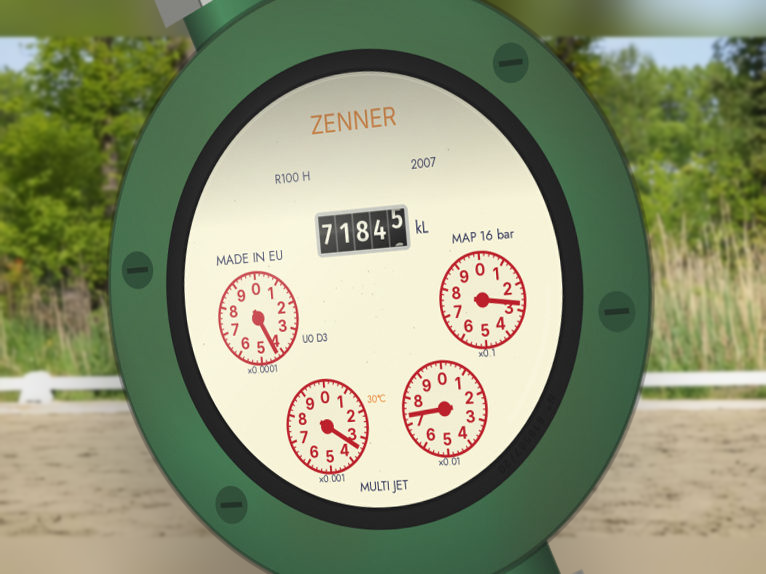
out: 71845.2734 kL
